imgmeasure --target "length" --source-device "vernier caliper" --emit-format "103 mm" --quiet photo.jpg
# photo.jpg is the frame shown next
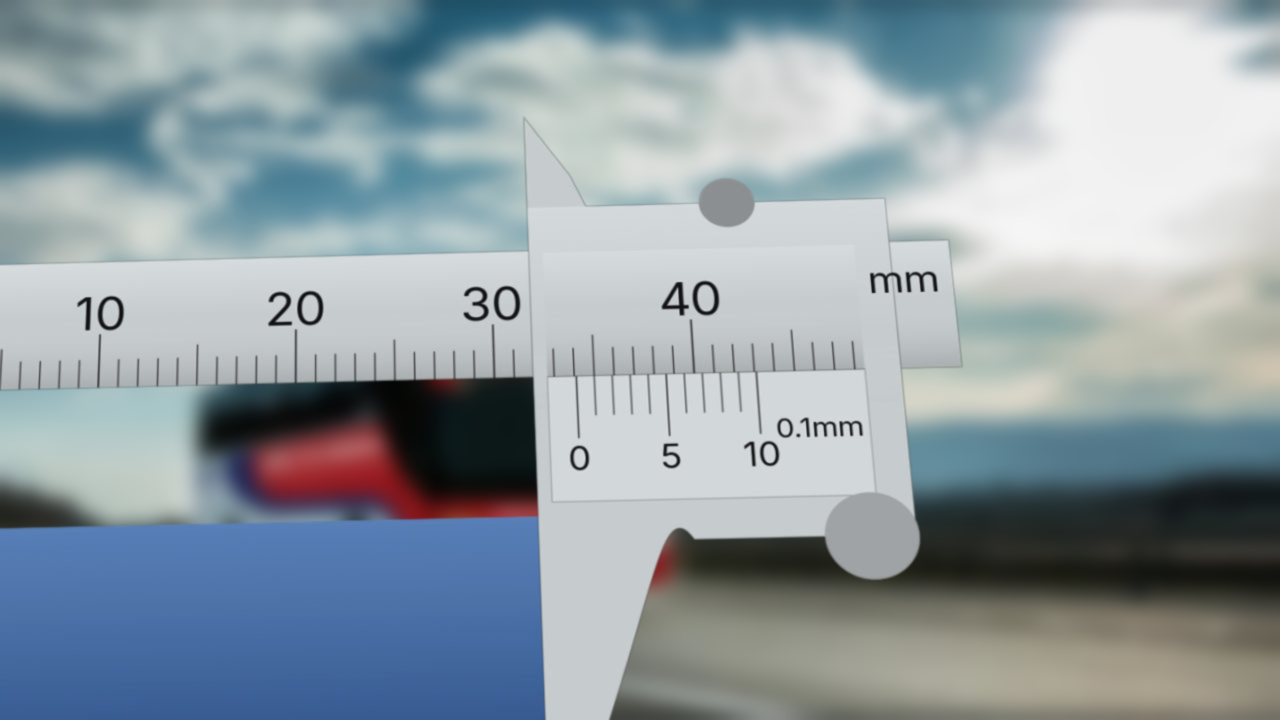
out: 34.1 mm
